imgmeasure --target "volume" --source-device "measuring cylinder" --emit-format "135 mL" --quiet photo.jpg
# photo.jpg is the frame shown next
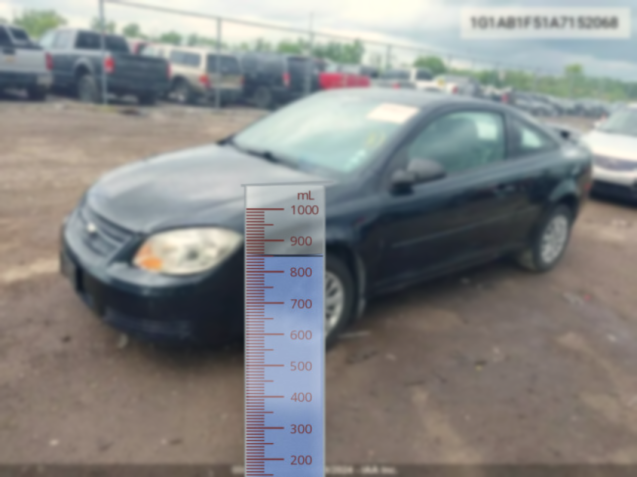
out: 850 mL
